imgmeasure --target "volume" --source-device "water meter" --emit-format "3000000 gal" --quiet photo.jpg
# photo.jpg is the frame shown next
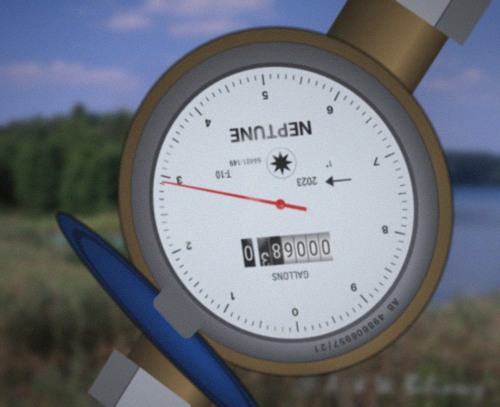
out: 6832.9 gal
